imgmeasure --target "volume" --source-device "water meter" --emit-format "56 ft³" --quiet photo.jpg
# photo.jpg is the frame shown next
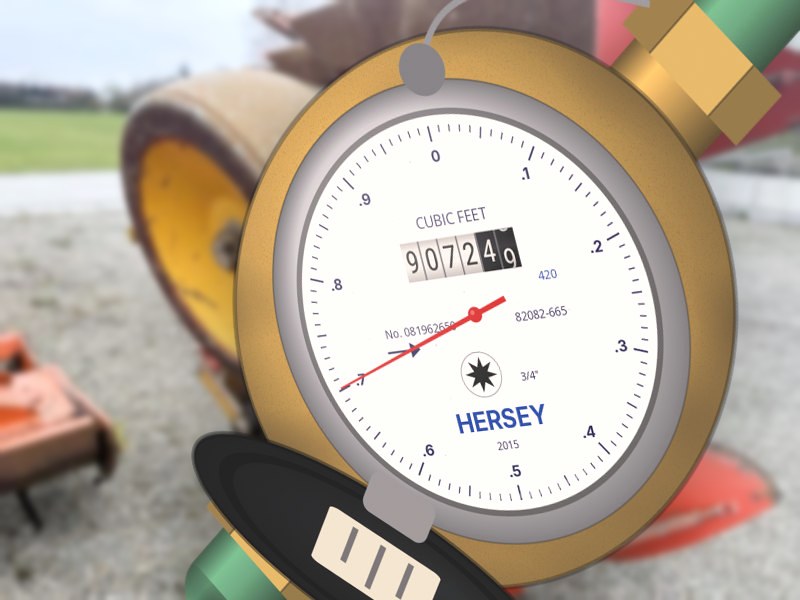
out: 907248.70 ft³
